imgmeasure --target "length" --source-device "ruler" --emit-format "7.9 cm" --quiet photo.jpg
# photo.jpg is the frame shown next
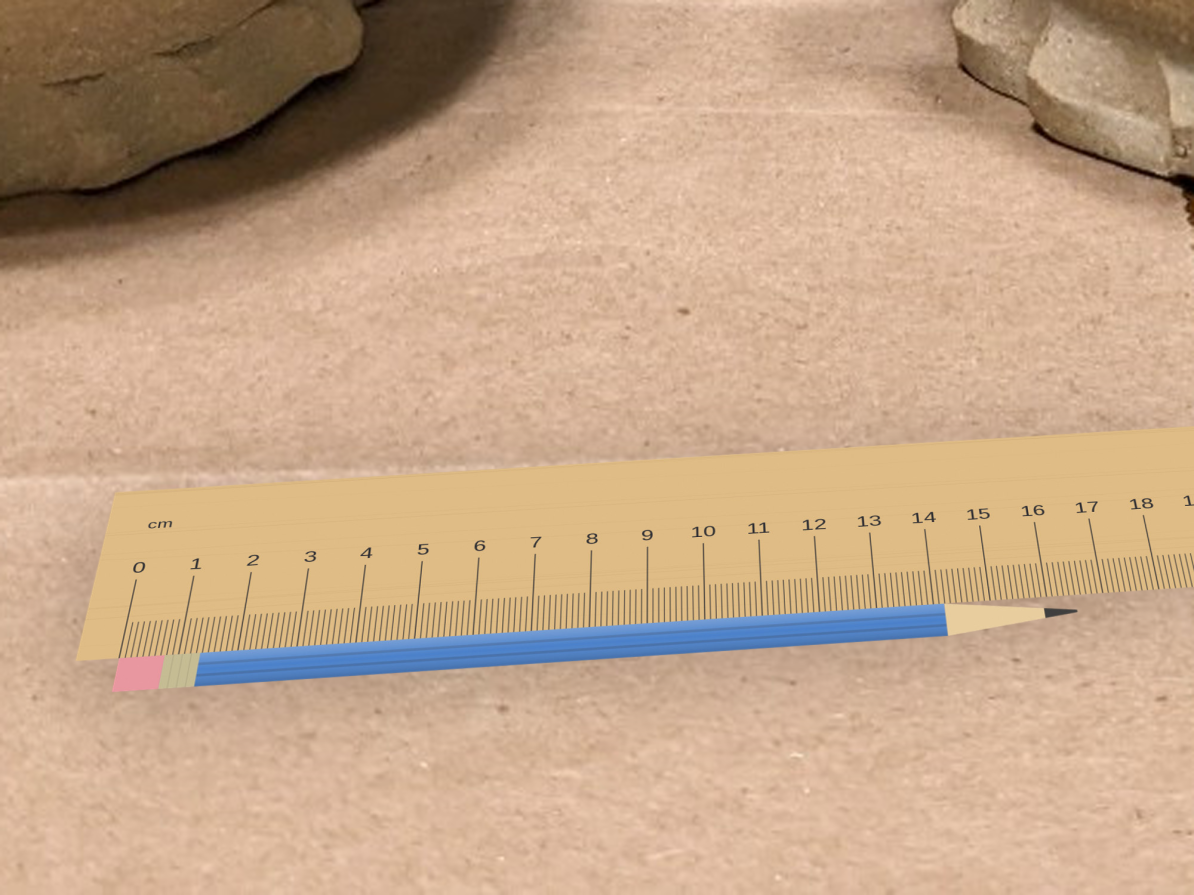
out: 16.5 cm
